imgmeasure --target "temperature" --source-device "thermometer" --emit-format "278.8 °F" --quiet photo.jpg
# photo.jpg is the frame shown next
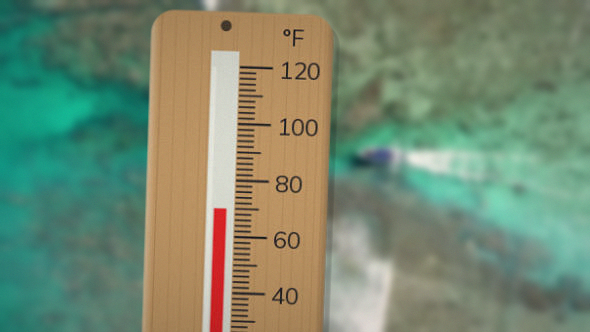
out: 70 °F
